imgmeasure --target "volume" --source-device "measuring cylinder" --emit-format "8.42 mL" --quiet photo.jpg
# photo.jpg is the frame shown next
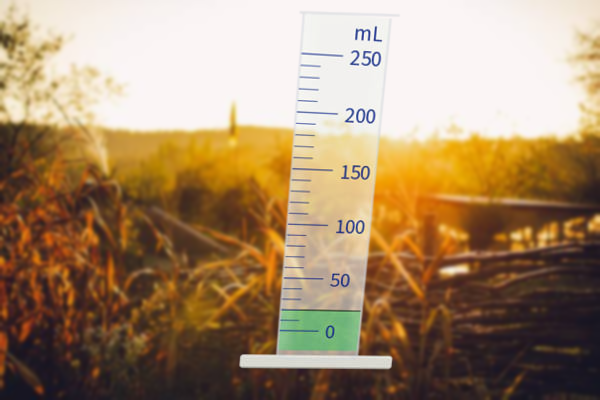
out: 20 mL
